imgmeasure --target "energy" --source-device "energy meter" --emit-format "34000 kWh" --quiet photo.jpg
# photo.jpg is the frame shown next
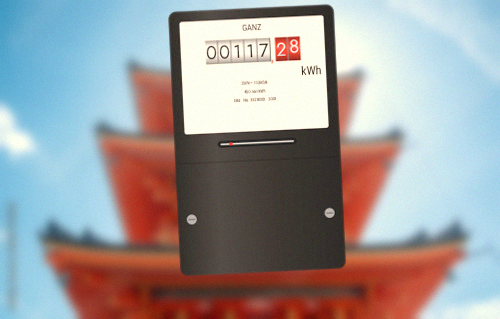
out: 117.28 kWh
